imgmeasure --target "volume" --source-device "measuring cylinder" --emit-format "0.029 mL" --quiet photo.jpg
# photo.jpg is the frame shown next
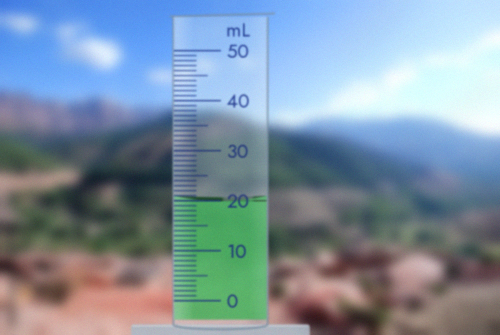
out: 20 mL
